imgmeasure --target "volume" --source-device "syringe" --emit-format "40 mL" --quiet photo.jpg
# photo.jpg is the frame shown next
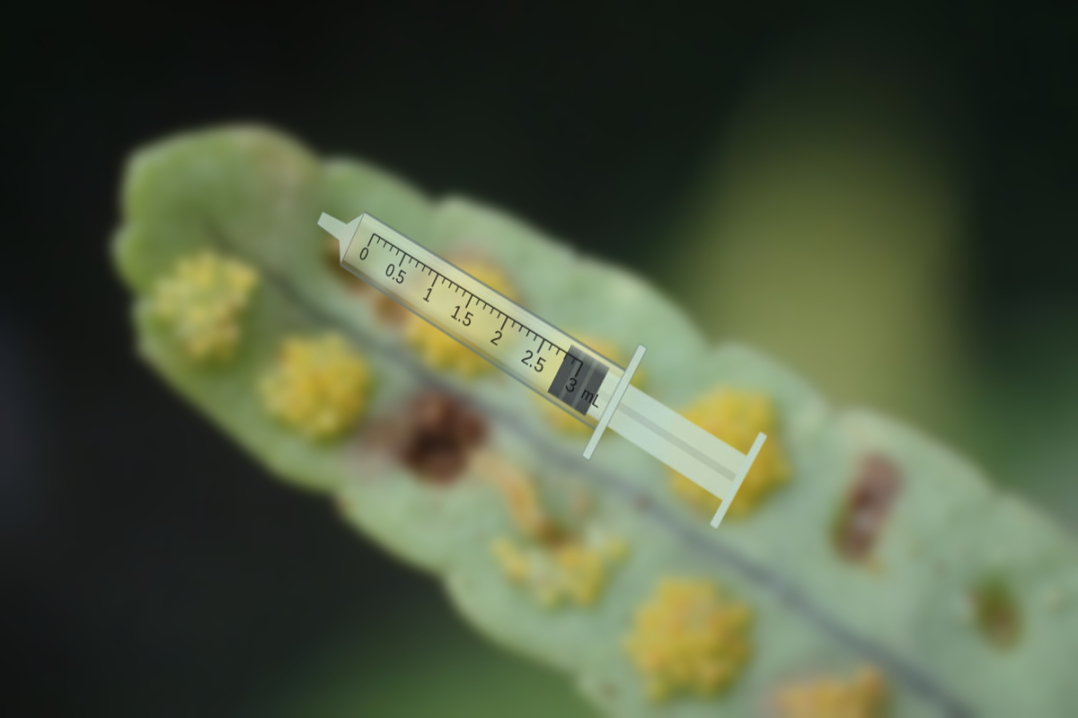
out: 2.8 mL
